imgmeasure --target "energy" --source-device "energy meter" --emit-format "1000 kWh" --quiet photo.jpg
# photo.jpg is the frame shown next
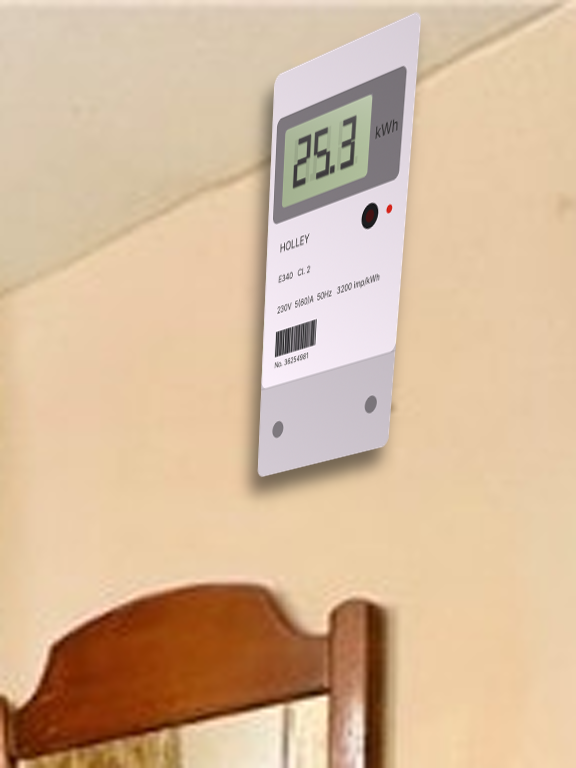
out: 25.3 kWh
